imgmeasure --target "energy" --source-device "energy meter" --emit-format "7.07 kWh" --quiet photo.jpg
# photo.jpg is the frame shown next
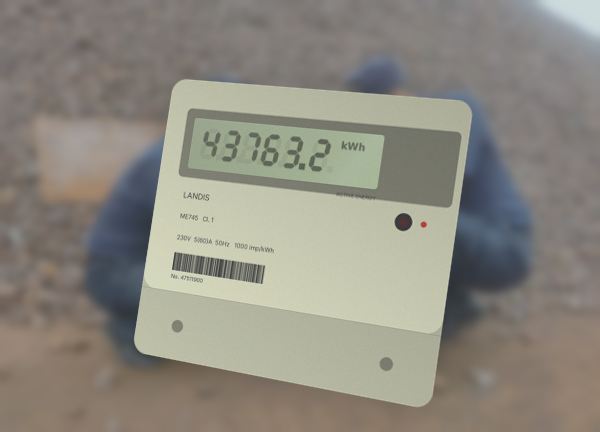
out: 43763.2 kWh
